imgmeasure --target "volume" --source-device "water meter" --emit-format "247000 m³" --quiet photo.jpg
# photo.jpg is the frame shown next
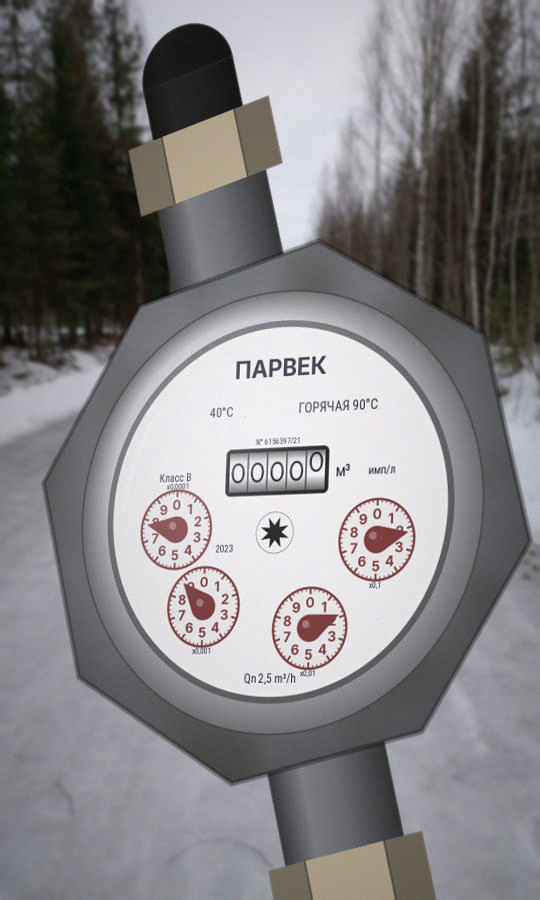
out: 0.2187 m³
